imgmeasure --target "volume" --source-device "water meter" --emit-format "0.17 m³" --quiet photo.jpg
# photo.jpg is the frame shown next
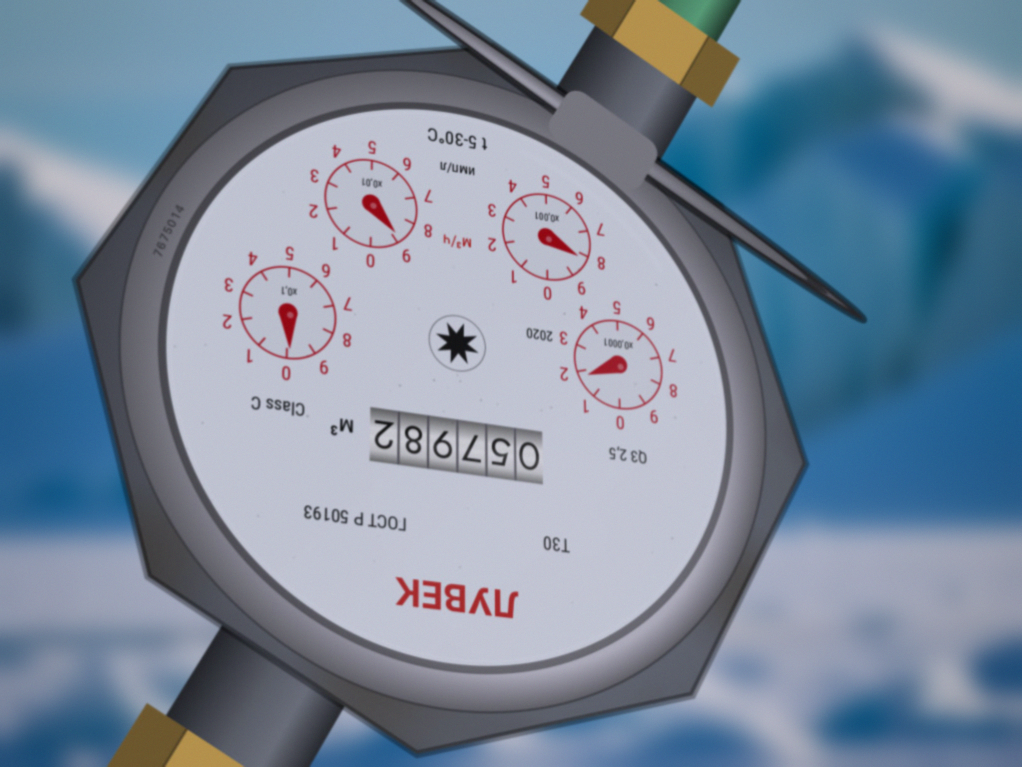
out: 57981.9881 m³
